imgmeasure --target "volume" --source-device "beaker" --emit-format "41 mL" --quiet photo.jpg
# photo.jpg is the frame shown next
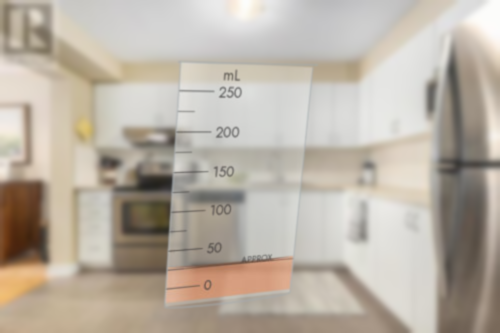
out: 25 mL
